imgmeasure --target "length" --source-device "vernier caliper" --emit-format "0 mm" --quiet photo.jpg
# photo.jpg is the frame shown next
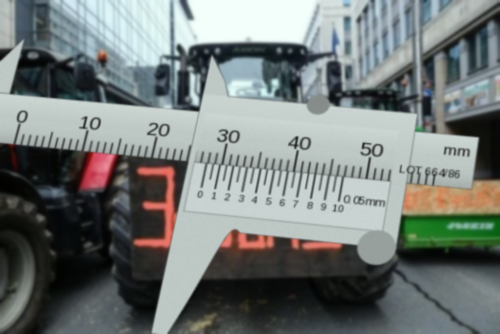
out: 27.8 mm
